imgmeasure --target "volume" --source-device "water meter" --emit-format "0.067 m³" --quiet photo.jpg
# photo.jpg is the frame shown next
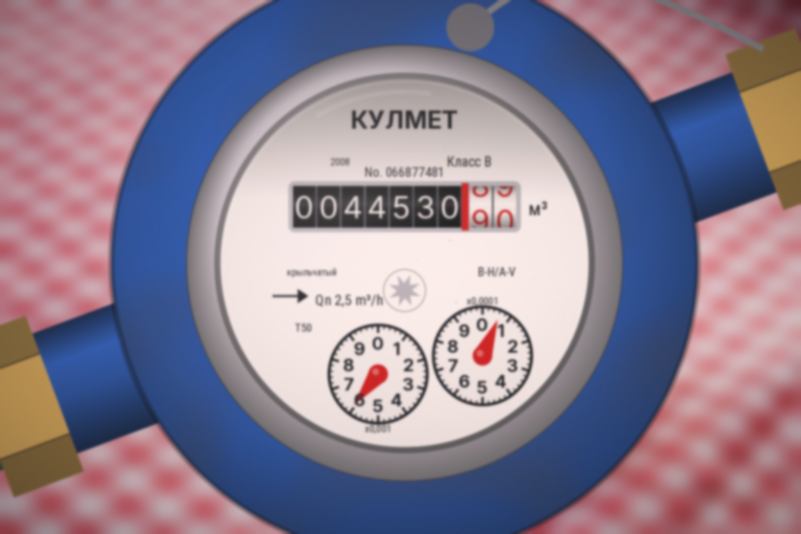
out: 44530.8960 m³
